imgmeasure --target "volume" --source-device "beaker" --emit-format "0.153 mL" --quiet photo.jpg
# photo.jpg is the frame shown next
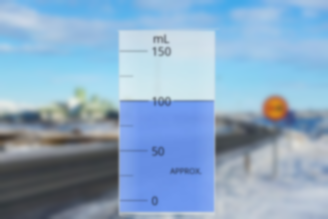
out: 100 mL
